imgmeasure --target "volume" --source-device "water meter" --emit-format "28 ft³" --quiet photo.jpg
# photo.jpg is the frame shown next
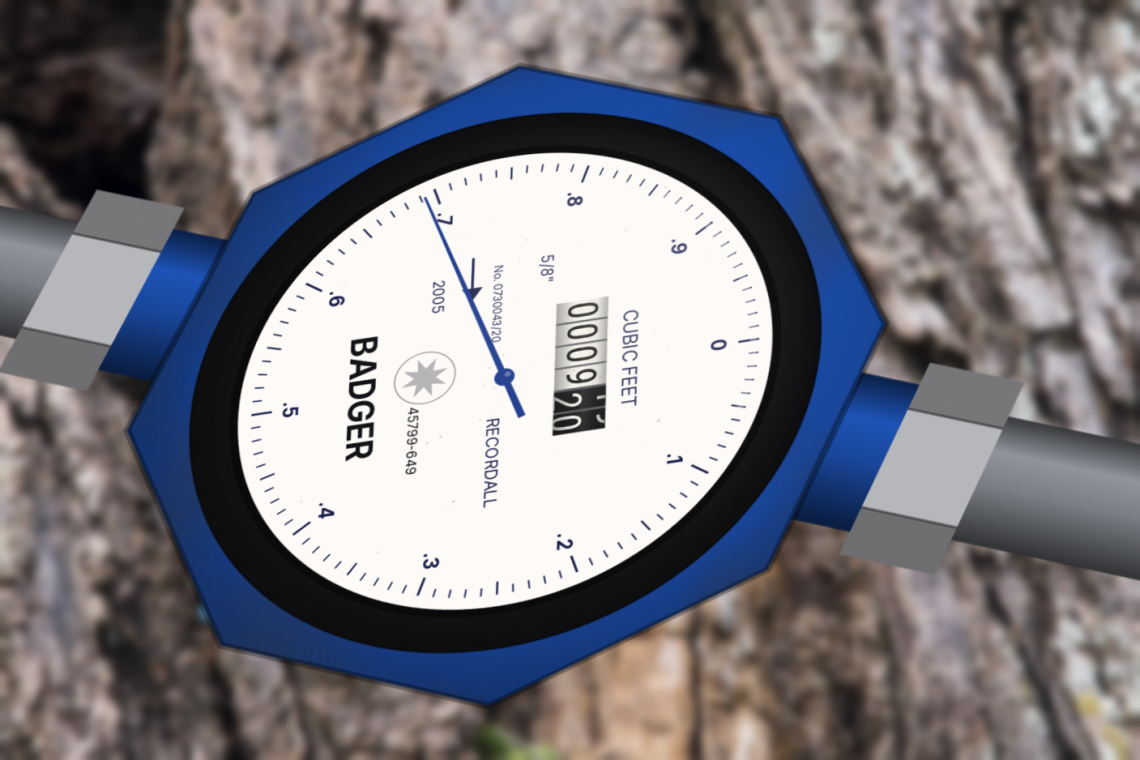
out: 919.69 ft³
